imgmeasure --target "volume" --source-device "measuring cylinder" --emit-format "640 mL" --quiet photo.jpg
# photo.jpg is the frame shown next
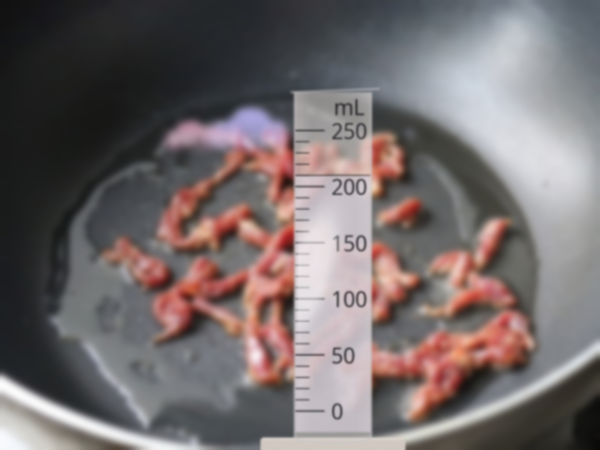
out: 210 mL
